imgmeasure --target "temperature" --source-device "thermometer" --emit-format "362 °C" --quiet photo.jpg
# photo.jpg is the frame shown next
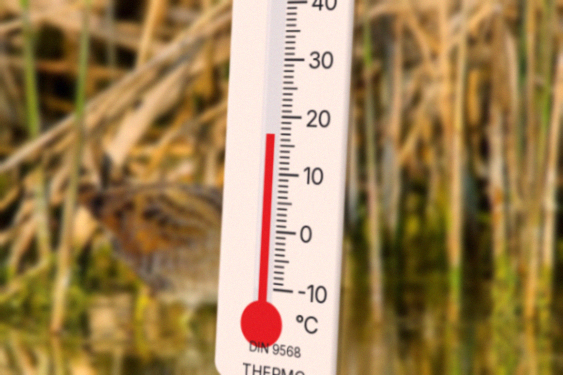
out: 17 °C
